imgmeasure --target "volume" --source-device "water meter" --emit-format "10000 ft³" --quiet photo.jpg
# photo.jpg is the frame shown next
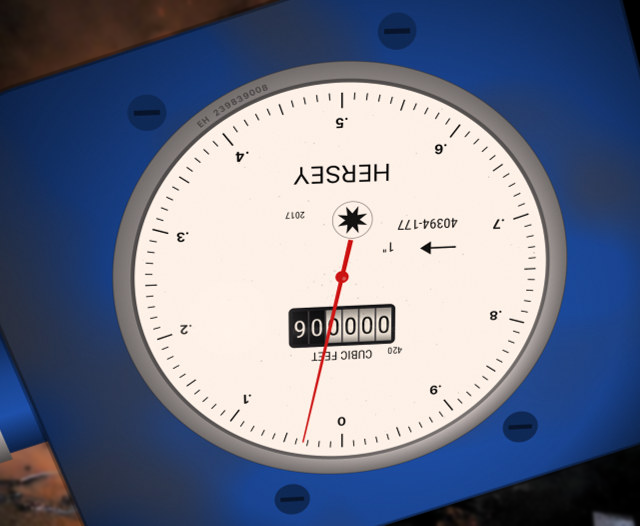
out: 6.03 ft³
